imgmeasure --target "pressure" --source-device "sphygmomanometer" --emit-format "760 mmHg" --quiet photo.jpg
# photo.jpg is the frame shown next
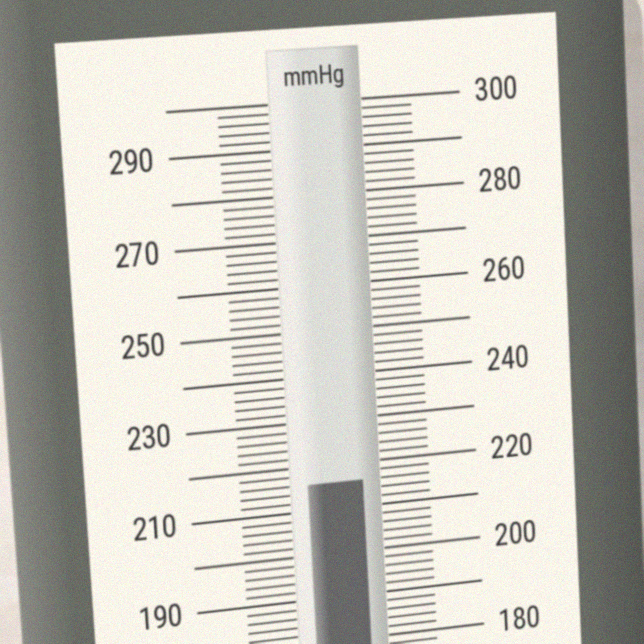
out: 216 mmHg
